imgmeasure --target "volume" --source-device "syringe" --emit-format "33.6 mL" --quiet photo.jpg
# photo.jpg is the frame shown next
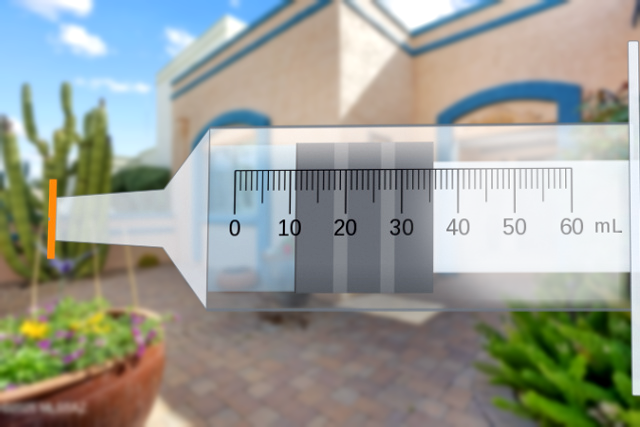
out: 11 mL
